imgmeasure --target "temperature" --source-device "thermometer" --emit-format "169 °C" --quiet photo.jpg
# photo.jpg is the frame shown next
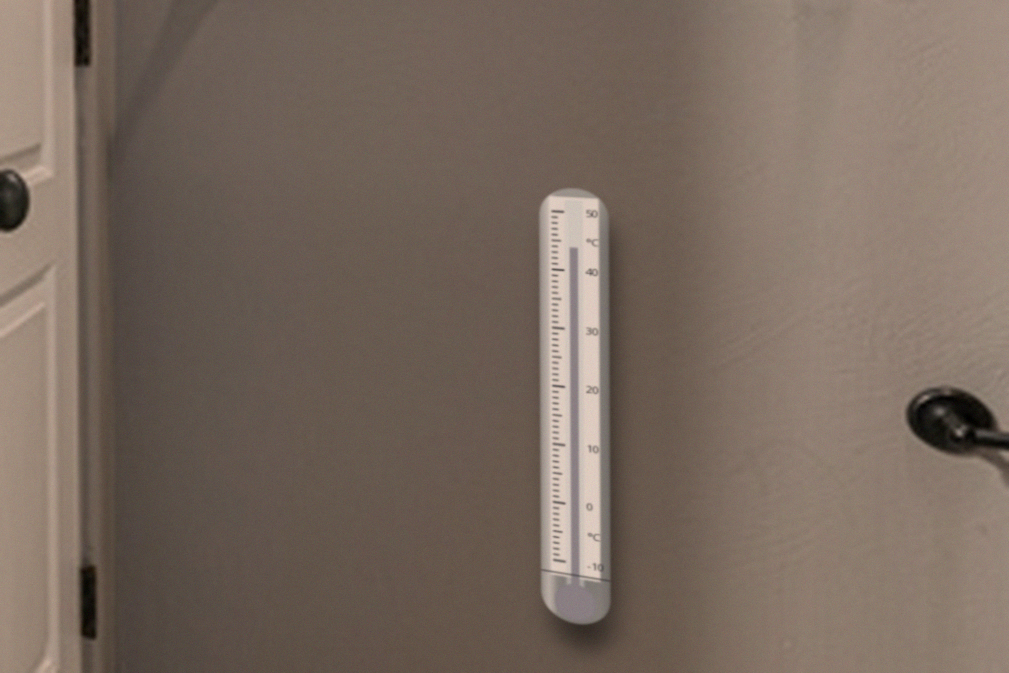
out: 44 °C
